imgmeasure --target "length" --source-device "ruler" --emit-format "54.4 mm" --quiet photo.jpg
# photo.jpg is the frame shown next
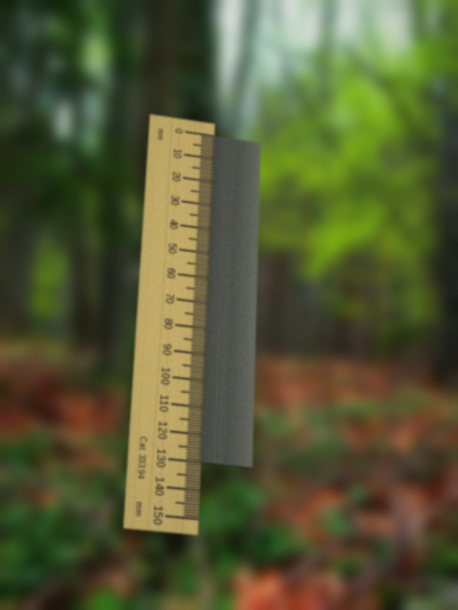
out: 130 mm
